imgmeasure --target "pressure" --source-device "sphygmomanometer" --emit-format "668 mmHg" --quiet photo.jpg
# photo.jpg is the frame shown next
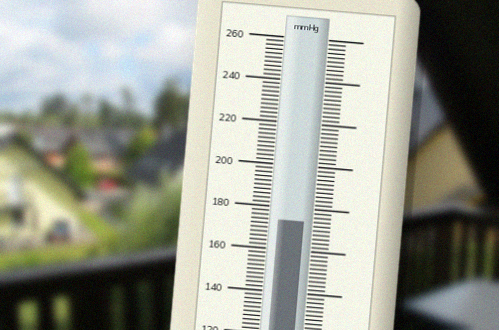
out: 174 mmHg
